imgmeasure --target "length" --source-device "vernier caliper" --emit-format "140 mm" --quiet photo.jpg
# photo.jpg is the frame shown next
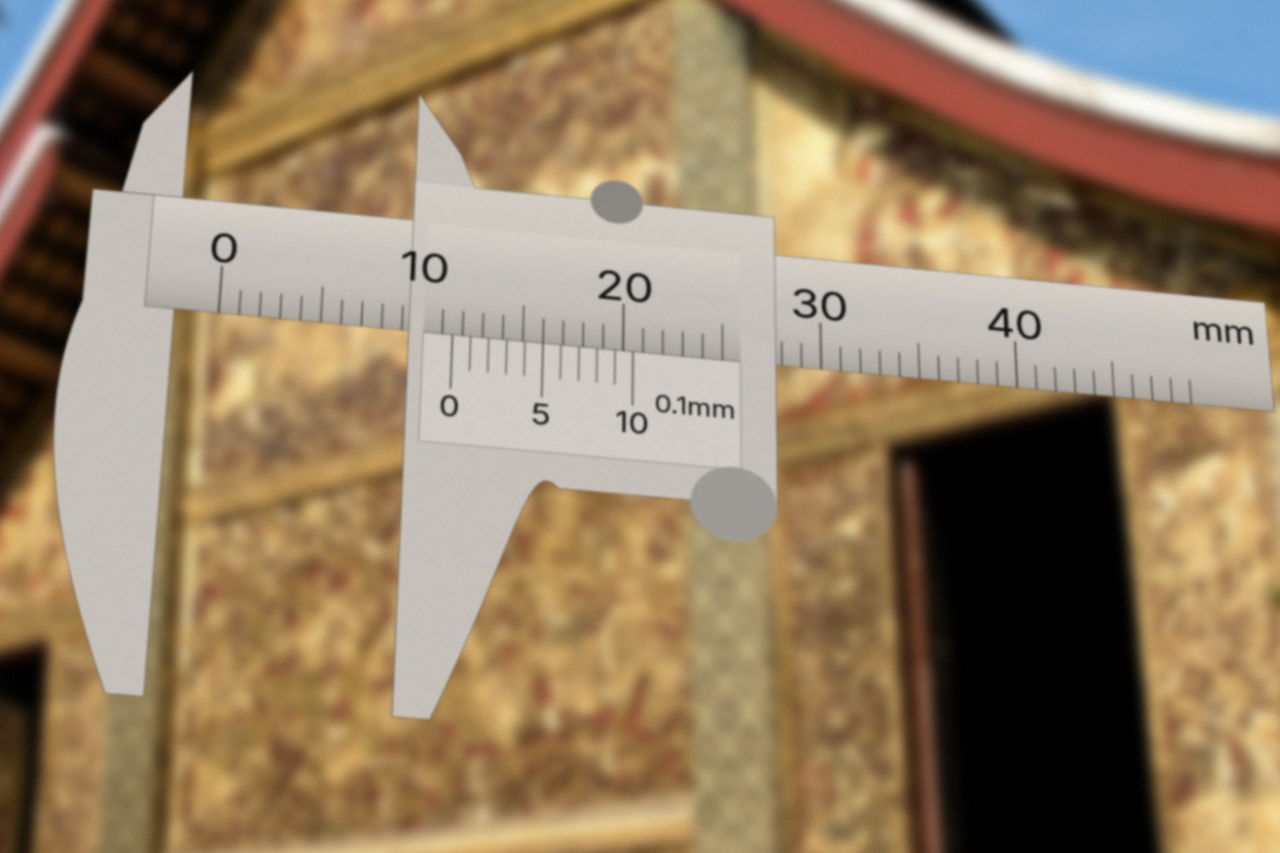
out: 11.5 mm
